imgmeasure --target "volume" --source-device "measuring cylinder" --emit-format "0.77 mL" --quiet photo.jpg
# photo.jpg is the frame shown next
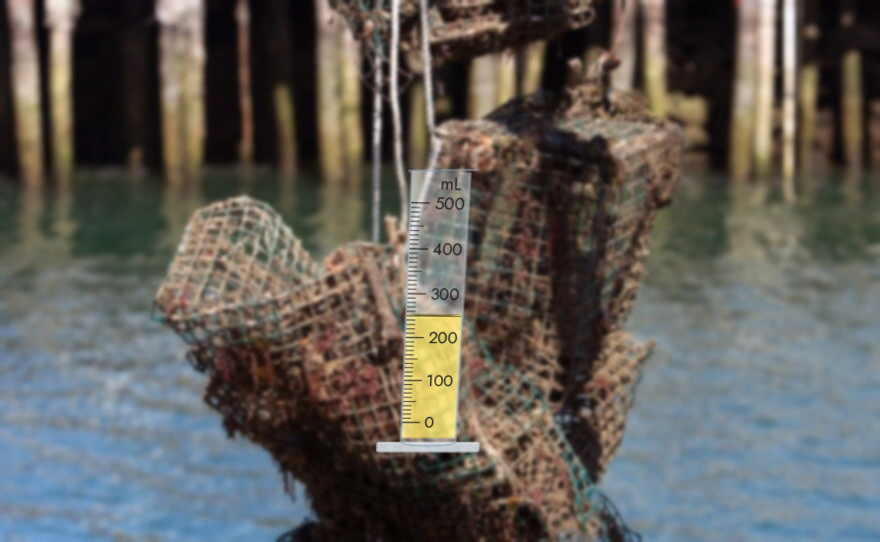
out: 250 mL
